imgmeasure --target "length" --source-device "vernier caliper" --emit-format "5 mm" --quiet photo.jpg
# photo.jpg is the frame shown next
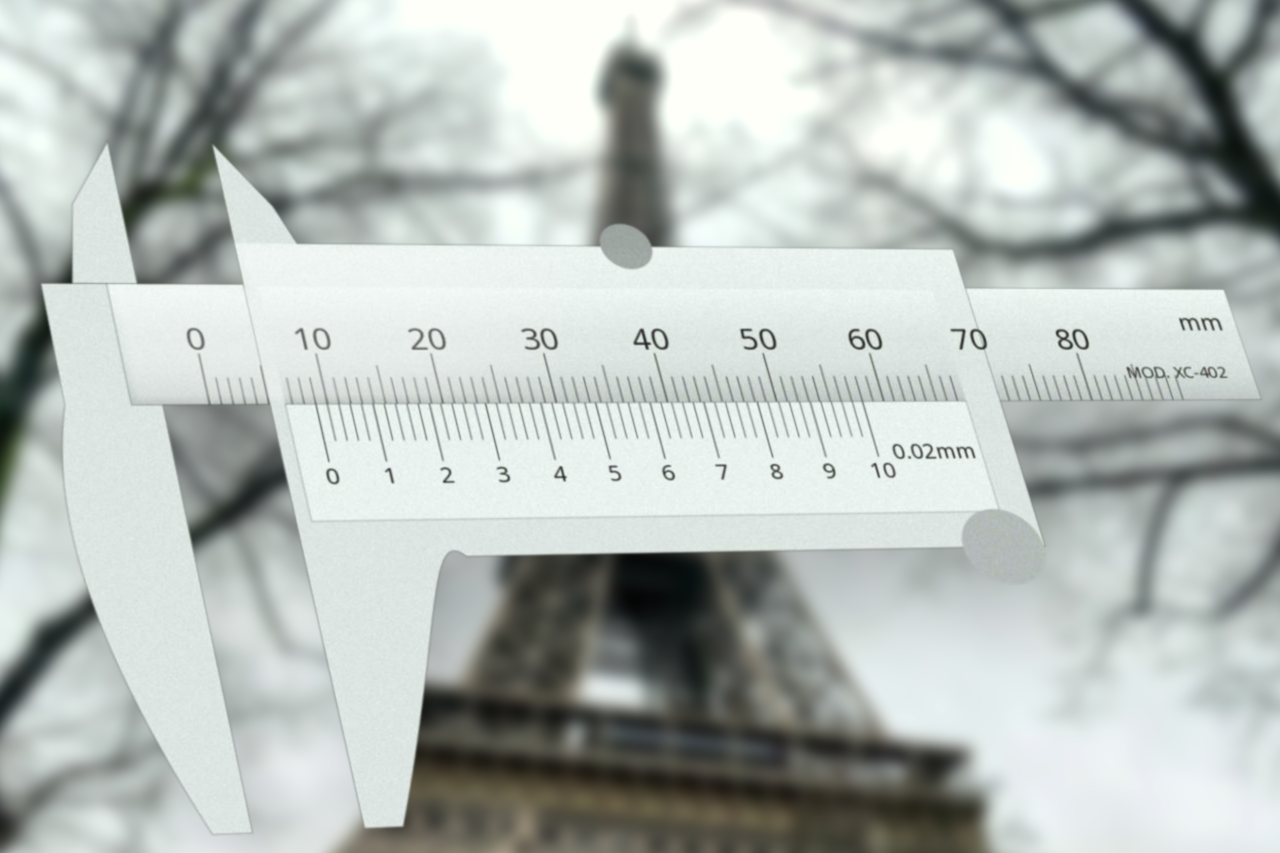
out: 9.0 mm
